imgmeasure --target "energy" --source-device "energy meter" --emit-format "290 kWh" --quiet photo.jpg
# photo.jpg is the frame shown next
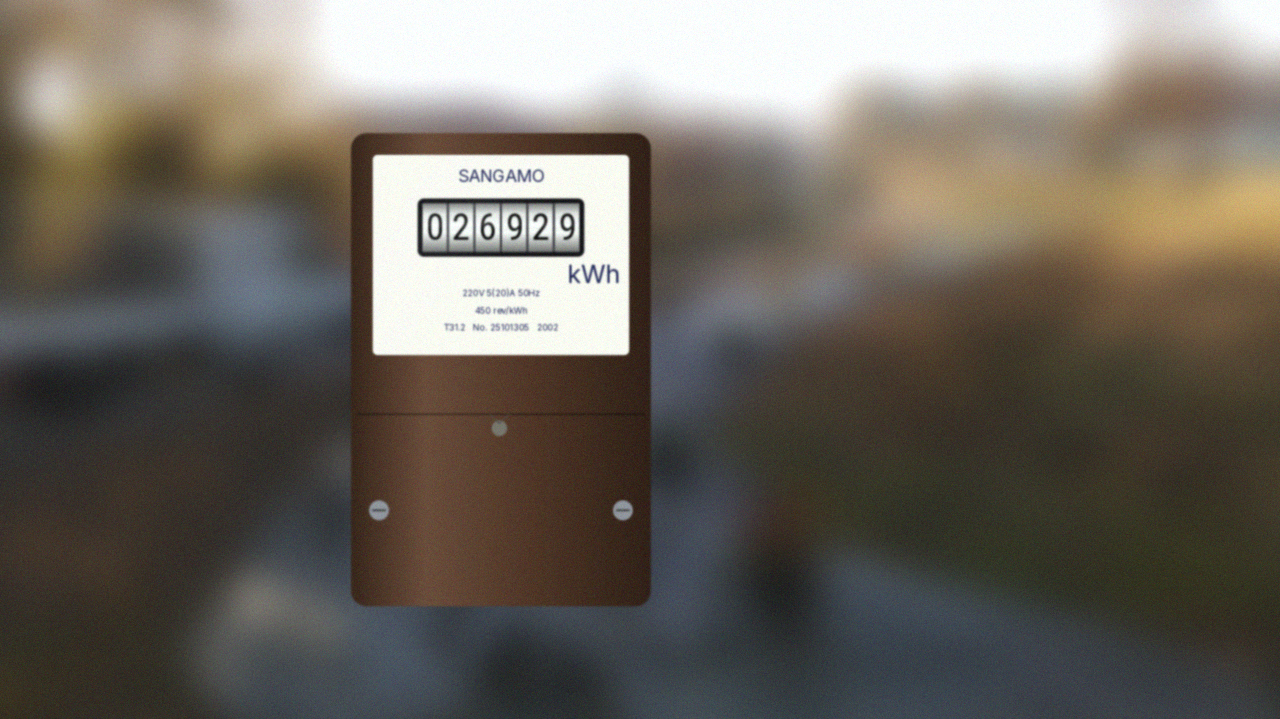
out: 26929 kWh
